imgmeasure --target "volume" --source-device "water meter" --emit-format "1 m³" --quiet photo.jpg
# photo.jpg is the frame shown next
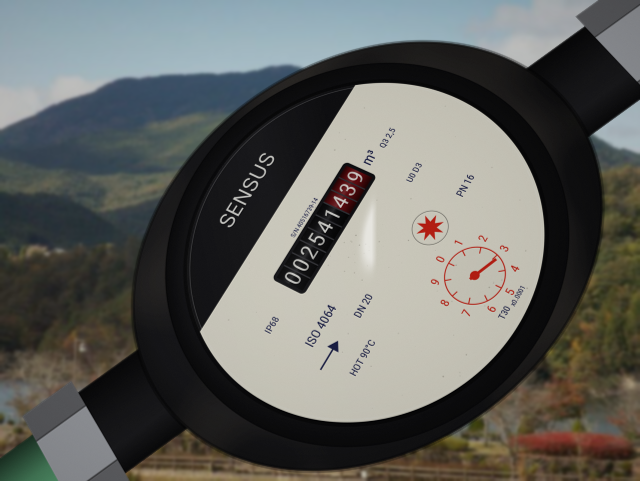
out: 2541.4393 m³
